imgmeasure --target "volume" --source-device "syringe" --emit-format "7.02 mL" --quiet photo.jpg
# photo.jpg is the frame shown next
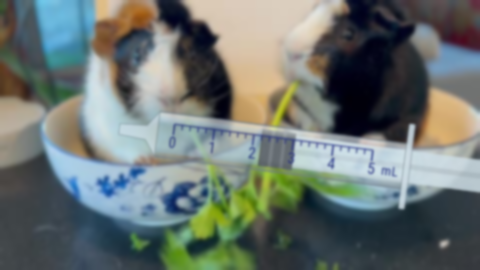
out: 2.2 mL
